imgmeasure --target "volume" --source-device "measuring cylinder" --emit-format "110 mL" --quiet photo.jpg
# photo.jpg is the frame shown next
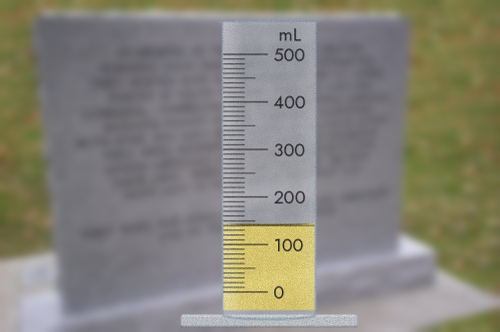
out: 140 mL
